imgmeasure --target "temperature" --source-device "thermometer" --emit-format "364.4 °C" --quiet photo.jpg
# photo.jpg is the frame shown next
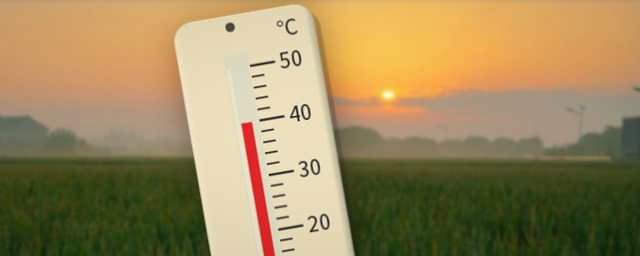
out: 40 °C
